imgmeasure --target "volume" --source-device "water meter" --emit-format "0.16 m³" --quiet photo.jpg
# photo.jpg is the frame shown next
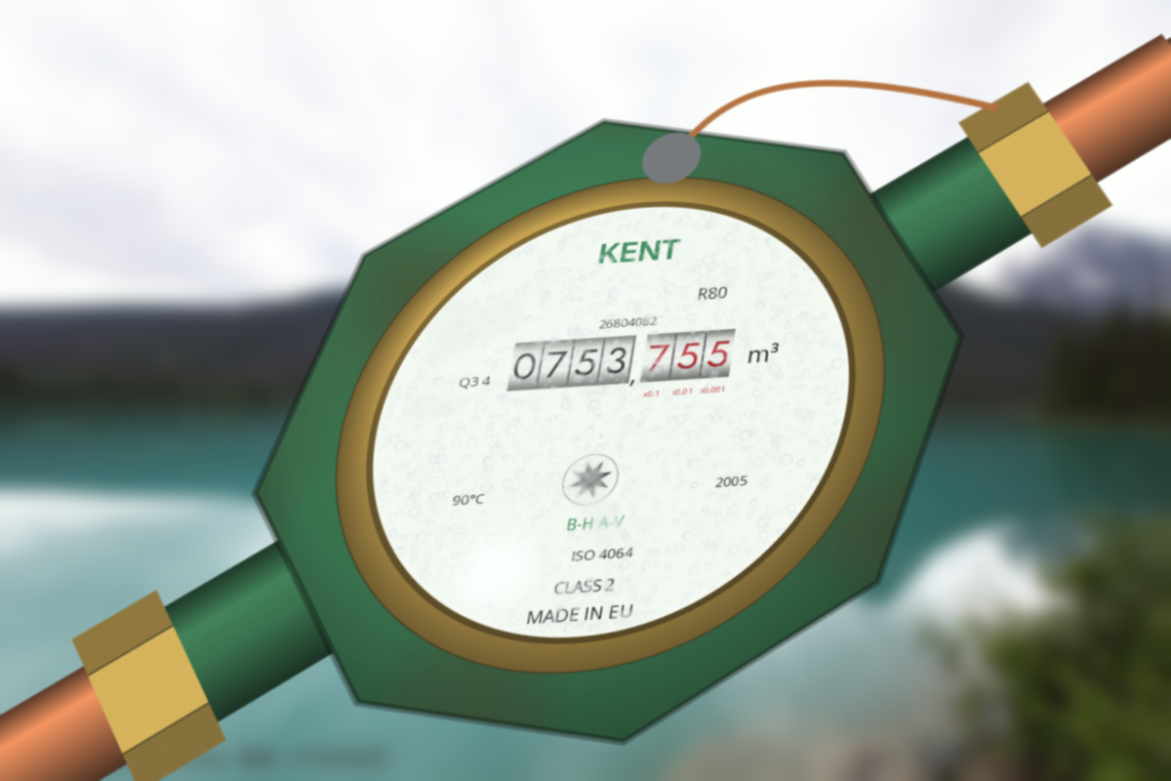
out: 753.755 m³
